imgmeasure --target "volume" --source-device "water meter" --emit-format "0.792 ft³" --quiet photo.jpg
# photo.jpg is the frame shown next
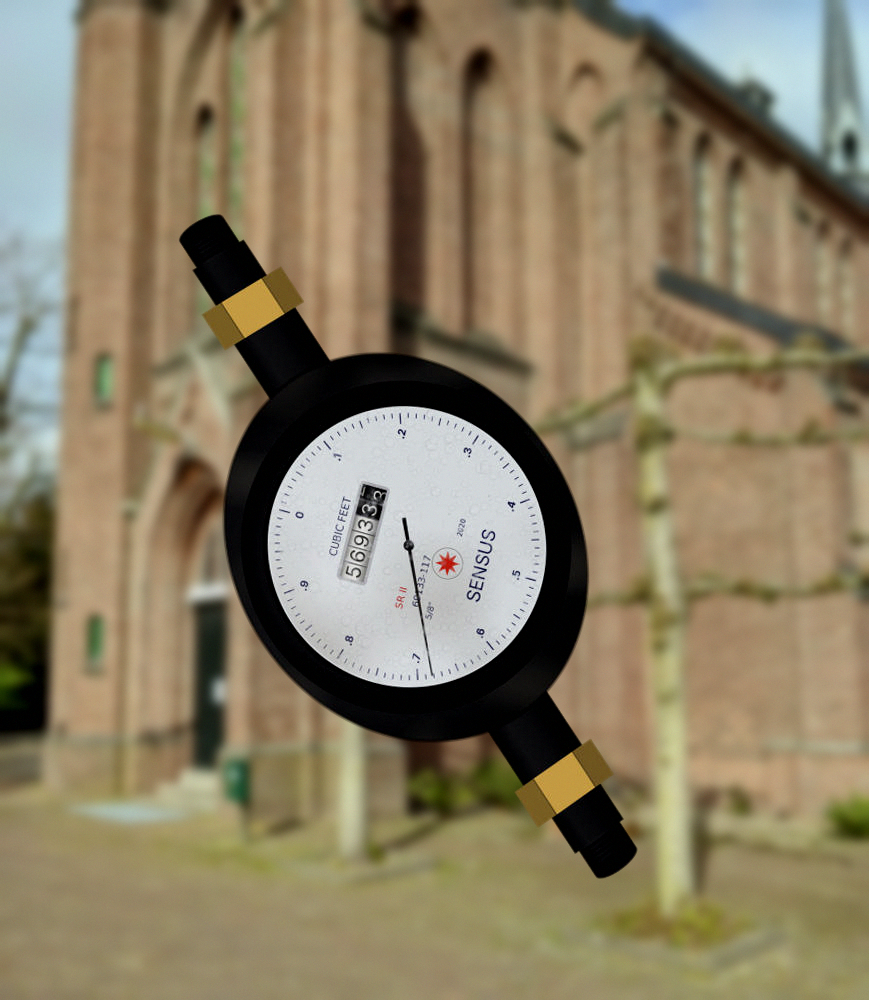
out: 569332.68 ft³
